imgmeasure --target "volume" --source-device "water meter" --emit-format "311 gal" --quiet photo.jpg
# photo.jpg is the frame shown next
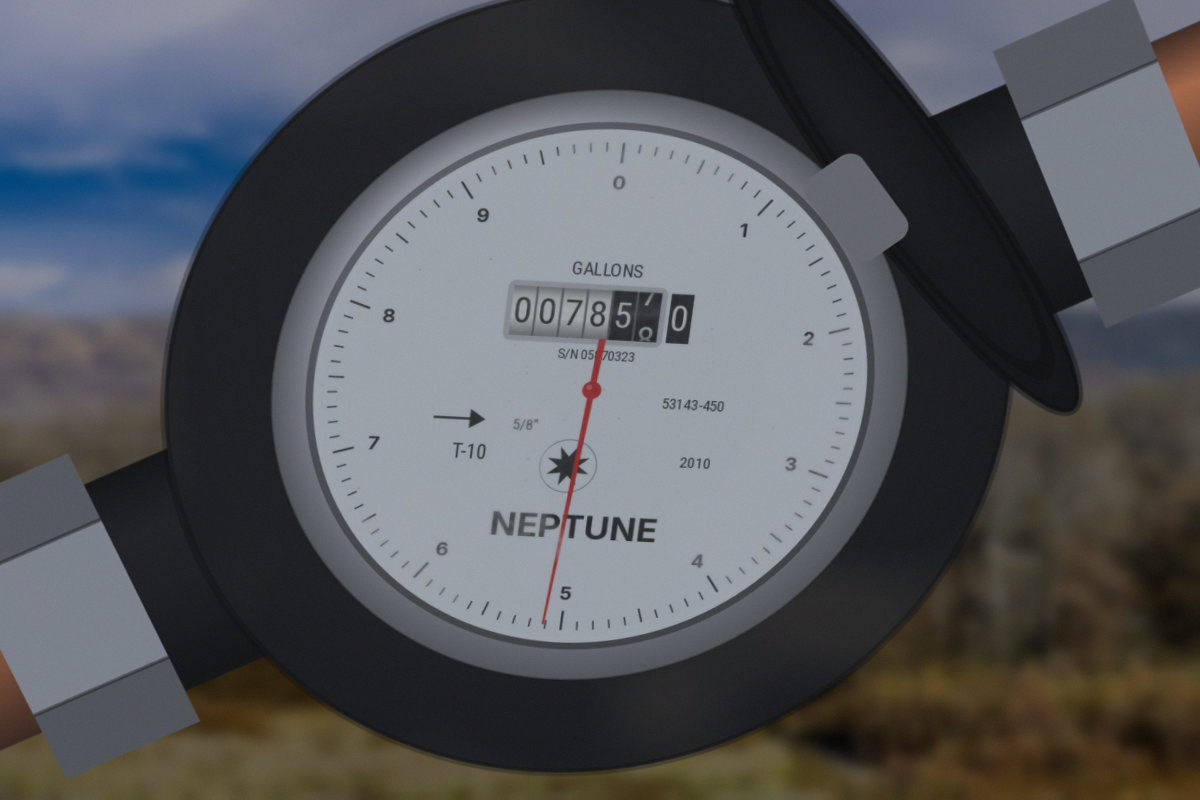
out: 78575.1 gal
